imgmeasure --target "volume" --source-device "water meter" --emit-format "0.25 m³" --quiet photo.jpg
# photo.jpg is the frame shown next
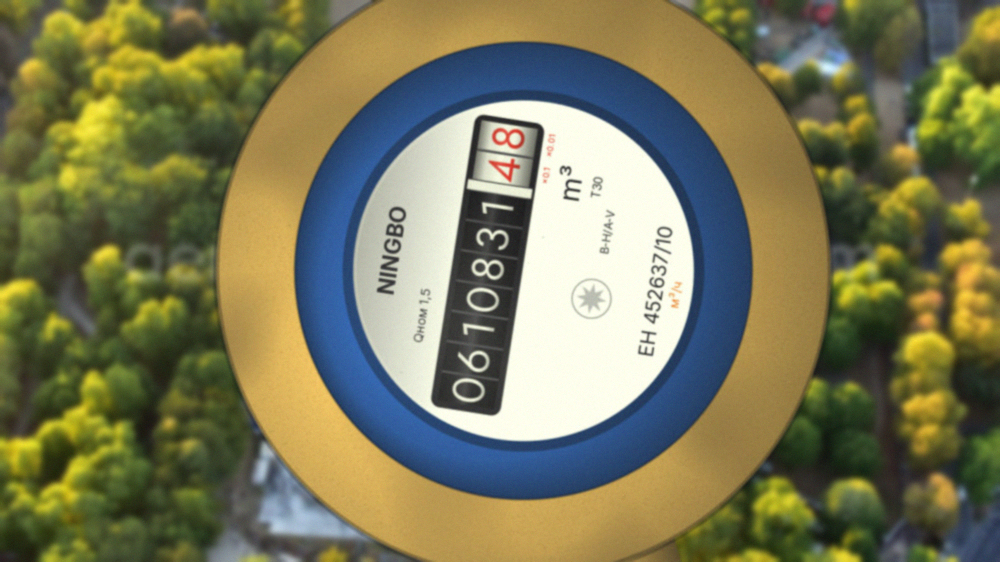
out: 610831.48 m³
